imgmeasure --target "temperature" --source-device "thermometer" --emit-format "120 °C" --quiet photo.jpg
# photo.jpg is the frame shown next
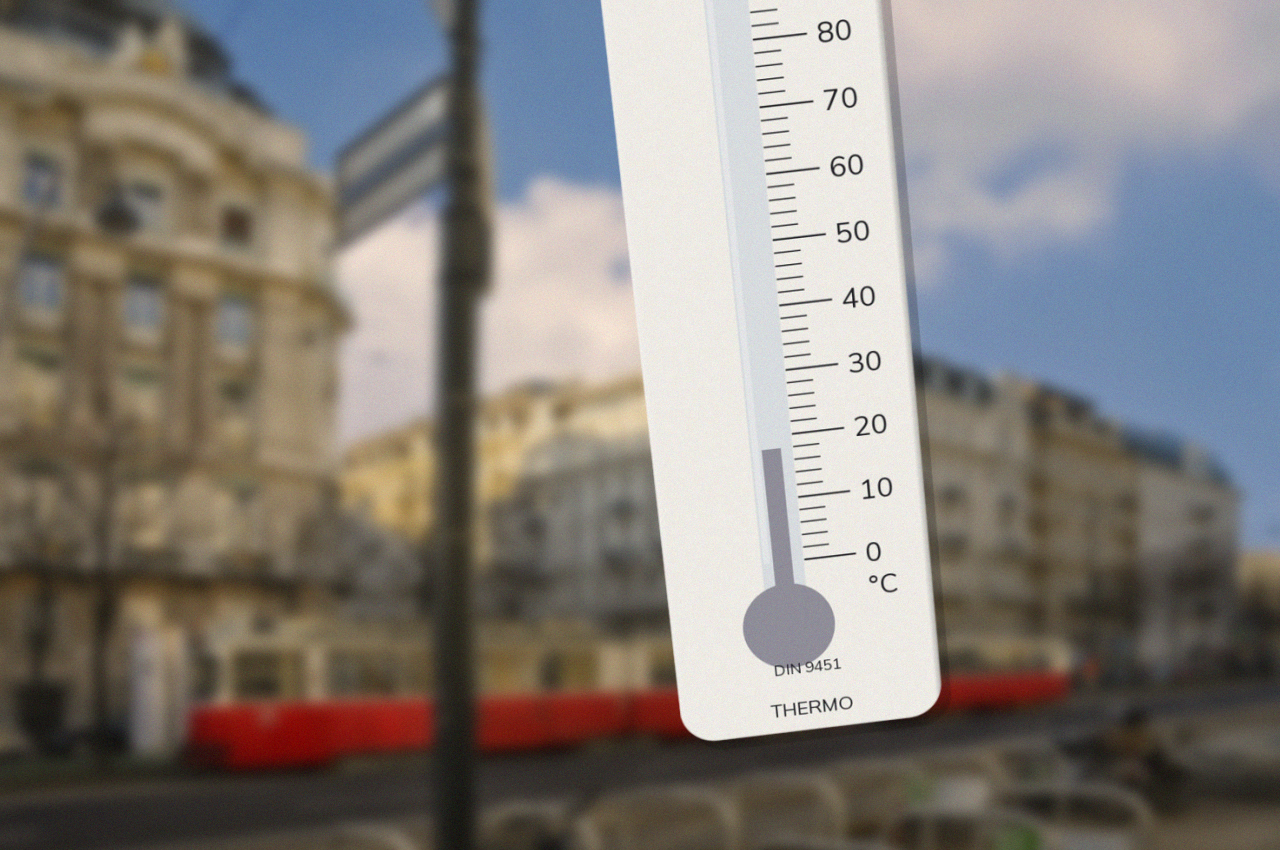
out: 18 °C
